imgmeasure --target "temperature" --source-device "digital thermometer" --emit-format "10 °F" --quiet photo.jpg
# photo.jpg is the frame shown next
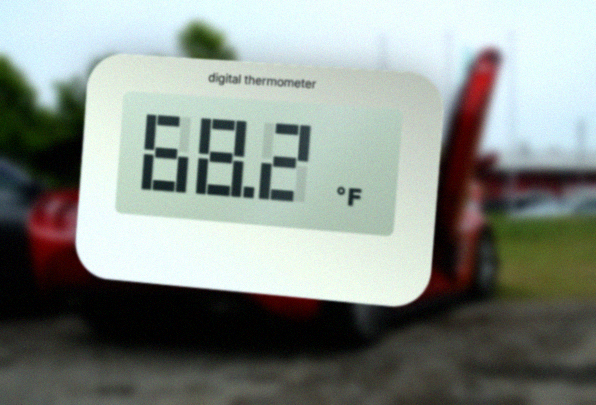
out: 68.2 °F
